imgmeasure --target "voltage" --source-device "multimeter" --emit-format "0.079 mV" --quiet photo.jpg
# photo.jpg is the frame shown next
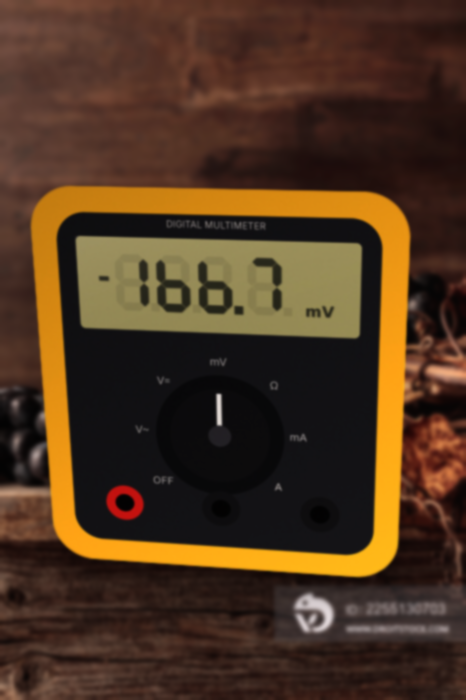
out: -166.7 mV
